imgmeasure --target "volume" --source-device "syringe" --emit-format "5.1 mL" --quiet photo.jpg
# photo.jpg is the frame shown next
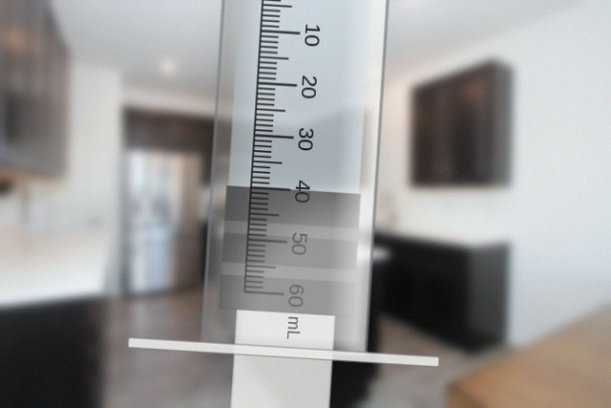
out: 40 mL
